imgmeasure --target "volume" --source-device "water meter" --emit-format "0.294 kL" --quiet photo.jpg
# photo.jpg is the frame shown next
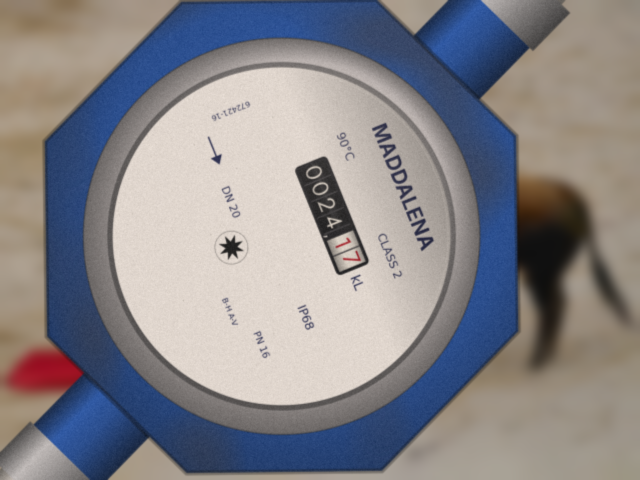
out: 24.17 kL
